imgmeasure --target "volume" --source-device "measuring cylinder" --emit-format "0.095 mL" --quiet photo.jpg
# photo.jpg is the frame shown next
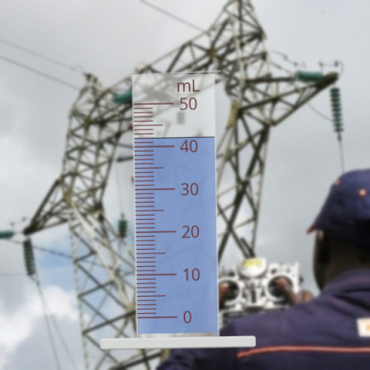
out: 42 mL
